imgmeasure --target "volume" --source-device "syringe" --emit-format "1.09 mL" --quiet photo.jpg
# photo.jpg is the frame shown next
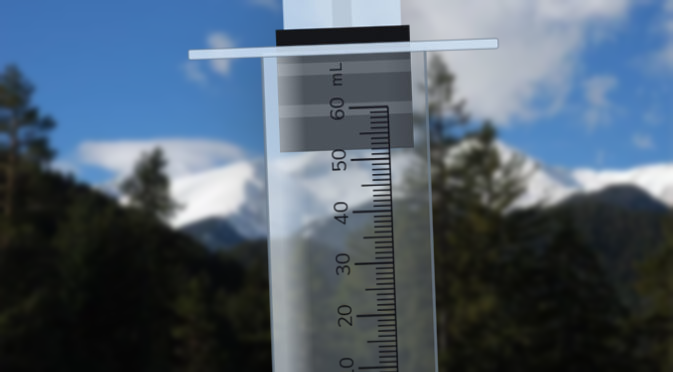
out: 52 mL
